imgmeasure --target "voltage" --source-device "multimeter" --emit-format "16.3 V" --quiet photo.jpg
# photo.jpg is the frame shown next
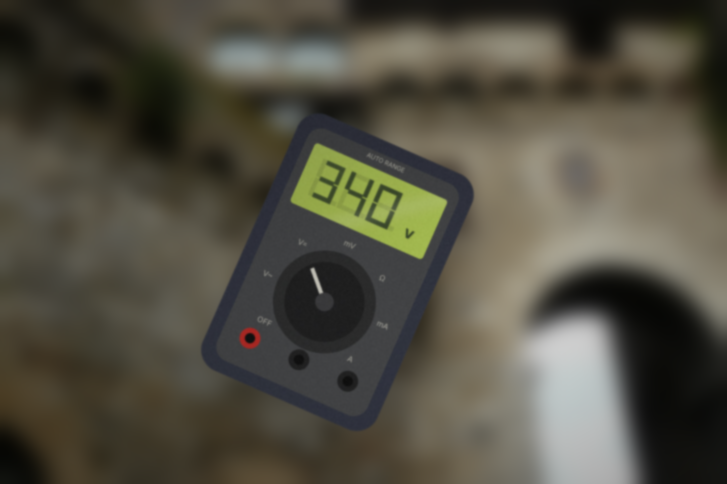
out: 340 V
